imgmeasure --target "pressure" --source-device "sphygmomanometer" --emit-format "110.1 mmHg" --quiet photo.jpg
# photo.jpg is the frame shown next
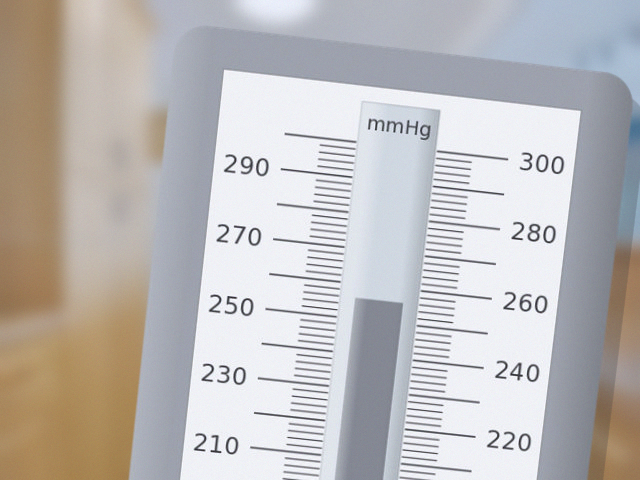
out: 256 mmHg
